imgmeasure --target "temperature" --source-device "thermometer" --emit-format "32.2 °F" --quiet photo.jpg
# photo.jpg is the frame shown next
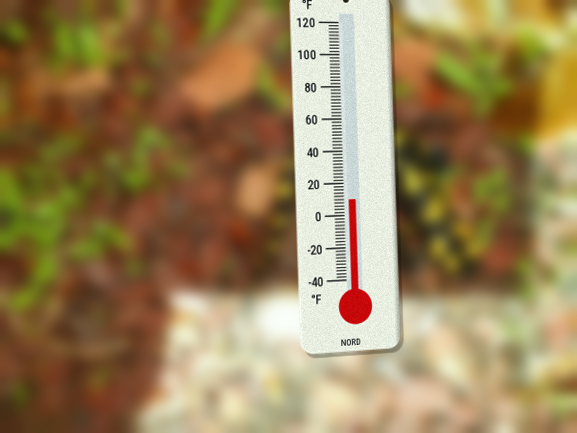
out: 10 °F
